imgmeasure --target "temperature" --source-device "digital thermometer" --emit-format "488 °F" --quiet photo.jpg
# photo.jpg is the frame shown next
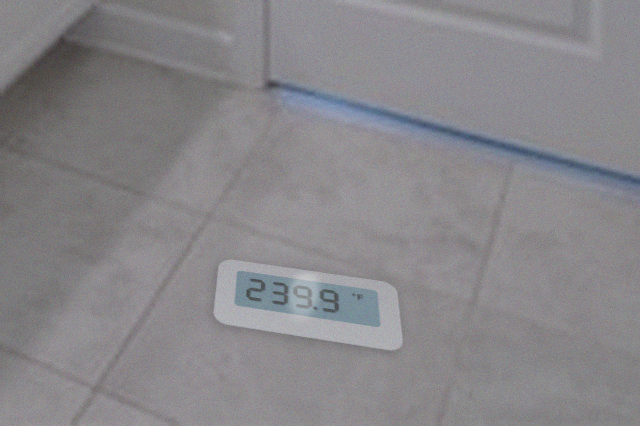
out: 239.9 °F
